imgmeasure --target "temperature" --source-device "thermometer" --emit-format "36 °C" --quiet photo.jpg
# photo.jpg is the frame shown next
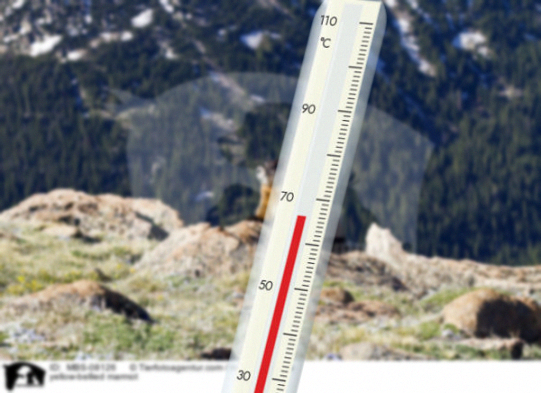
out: 66 °C
